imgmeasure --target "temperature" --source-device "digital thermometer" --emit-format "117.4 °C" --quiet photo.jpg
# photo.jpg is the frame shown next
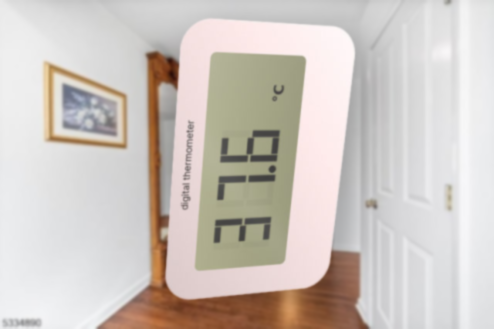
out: 37.6 °C
